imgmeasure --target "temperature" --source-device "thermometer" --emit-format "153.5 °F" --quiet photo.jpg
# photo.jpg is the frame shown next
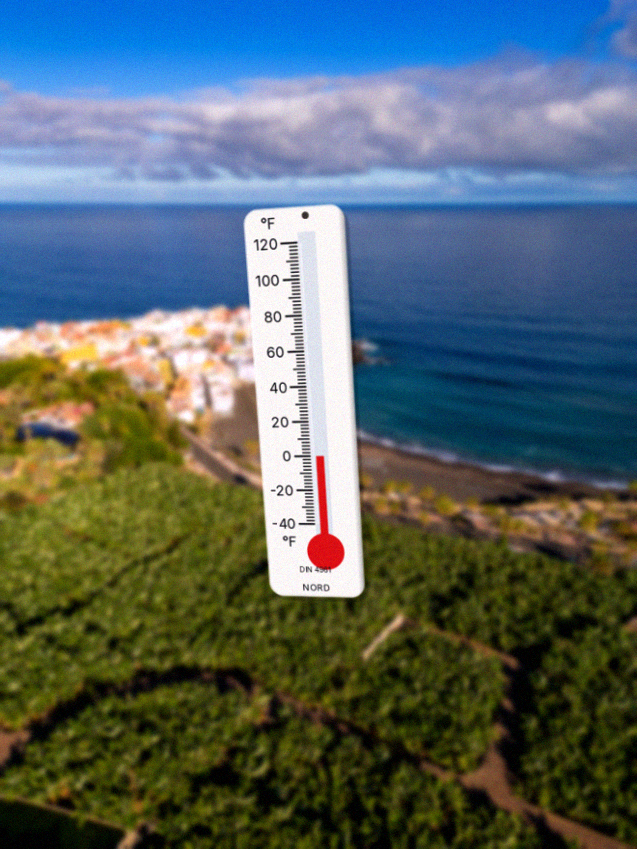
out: 0 °F
